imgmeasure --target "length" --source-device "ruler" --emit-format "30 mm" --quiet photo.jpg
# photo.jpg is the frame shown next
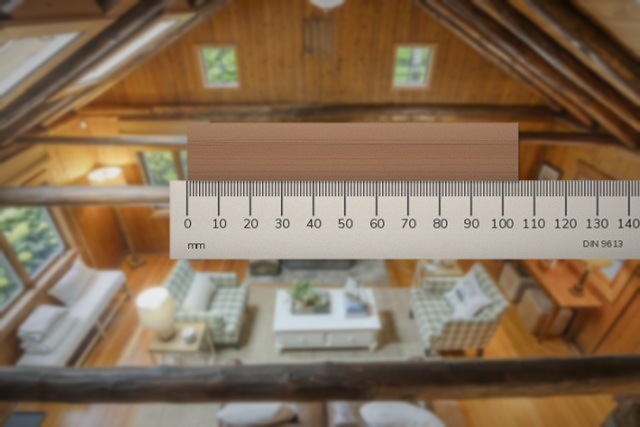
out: 105 mm
